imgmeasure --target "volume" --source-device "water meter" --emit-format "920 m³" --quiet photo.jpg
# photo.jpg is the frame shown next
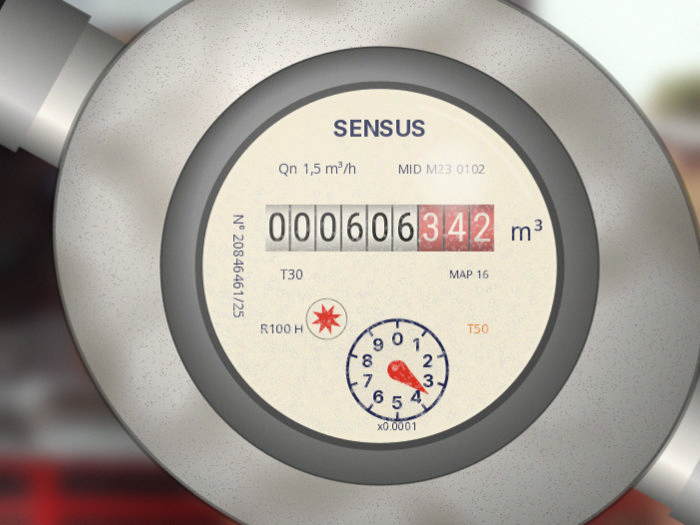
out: 606.3423 m³
